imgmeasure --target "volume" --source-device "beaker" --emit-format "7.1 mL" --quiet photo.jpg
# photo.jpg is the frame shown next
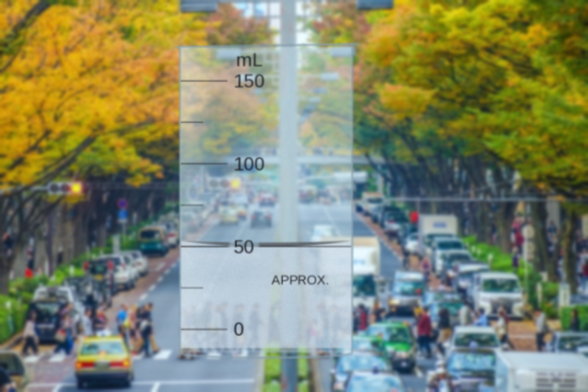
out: 50 mL
